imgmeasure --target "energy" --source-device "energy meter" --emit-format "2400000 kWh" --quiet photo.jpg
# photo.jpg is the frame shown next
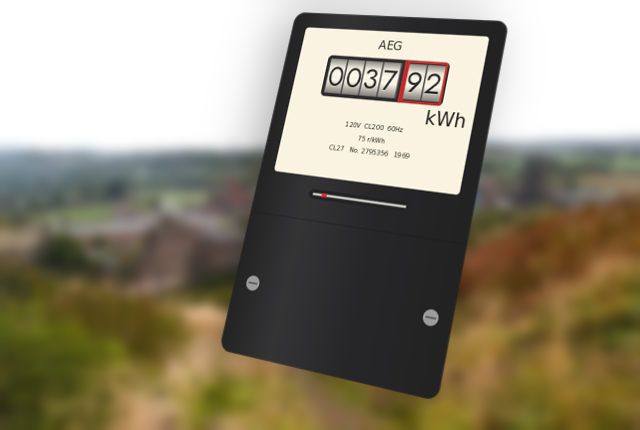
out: 37.92 kWh
